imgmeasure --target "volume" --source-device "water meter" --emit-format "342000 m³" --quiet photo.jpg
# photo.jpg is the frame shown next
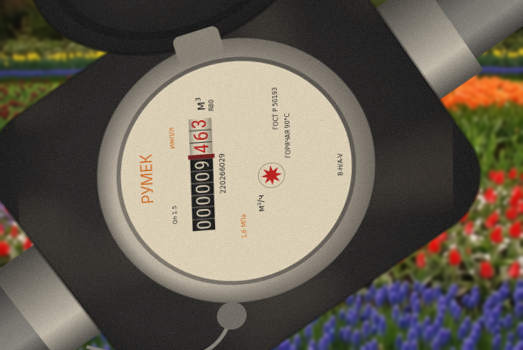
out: 9.463 m³
